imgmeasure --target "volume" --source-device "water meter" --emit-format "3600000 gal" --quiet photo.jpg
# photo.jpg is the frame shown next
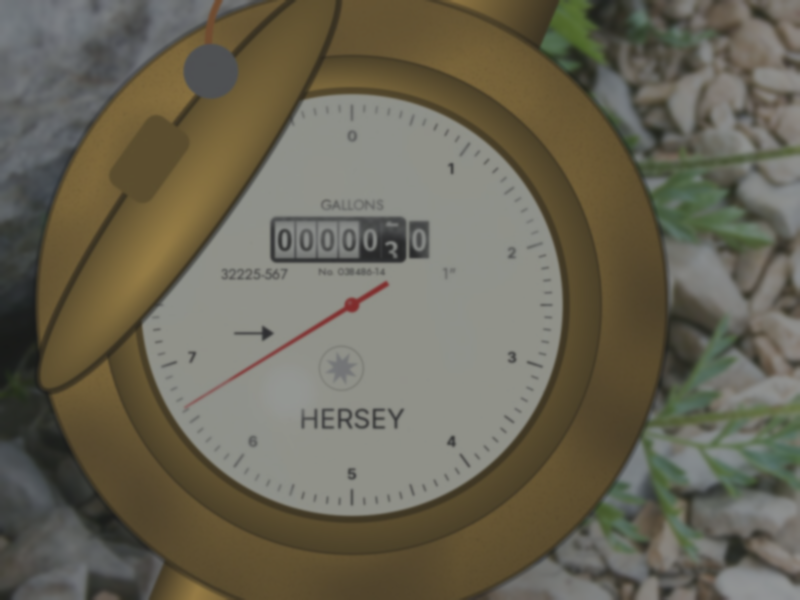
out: 26.6 gal
